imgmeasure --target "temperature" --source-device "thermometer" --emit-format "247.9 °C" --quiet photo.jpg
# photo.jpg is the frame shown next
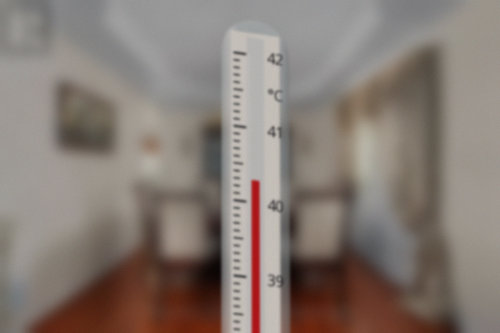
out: 40.3 °C
